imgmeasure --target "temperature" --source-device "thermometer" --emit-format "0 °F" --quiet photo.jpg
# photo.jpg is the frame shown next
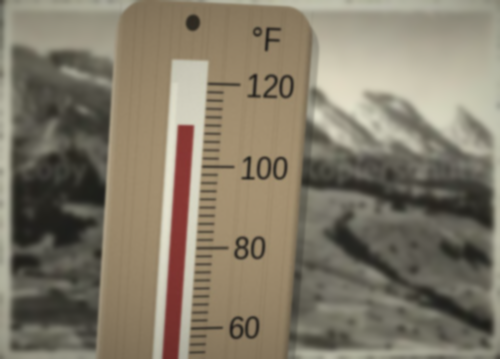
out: 110 °F
